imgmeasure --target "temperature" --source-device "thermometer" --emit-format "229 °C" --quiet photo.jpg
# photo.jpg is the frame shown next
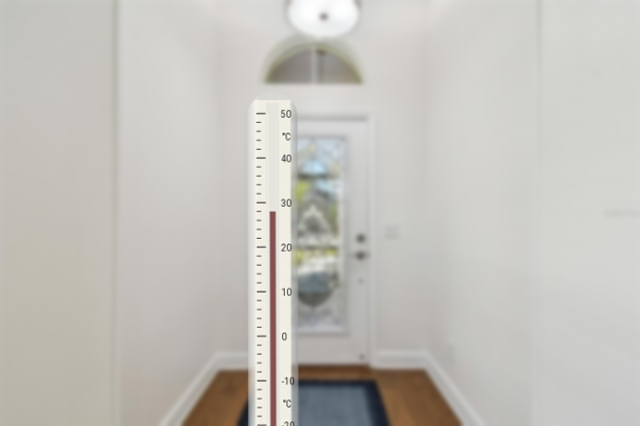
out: 28 °C
